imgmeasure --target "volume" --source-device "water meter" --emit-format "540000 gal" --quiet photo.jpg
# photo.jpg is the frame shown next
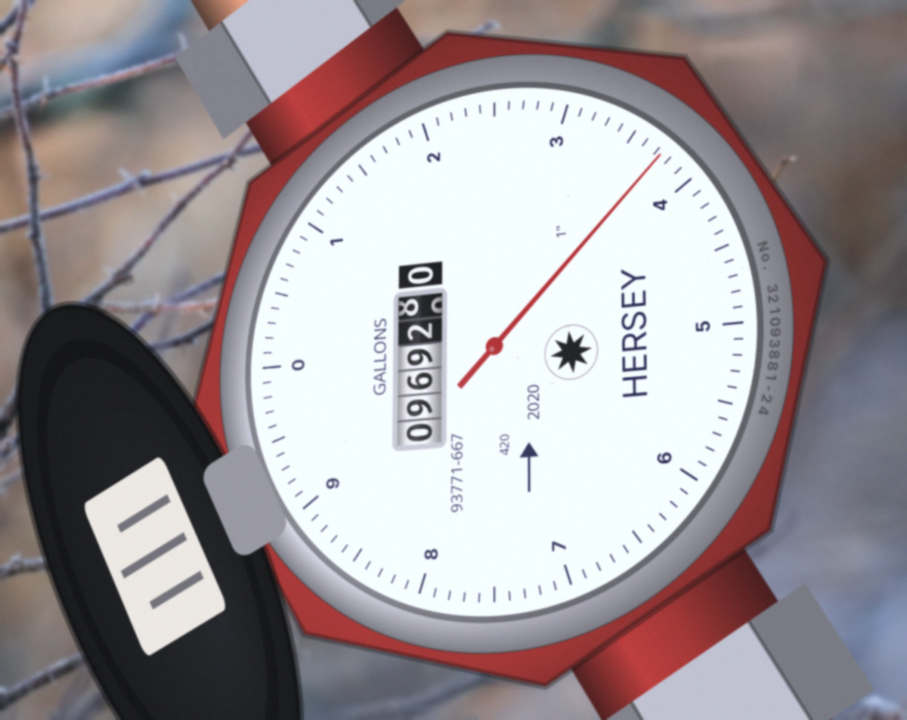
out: 969283.7 gal
